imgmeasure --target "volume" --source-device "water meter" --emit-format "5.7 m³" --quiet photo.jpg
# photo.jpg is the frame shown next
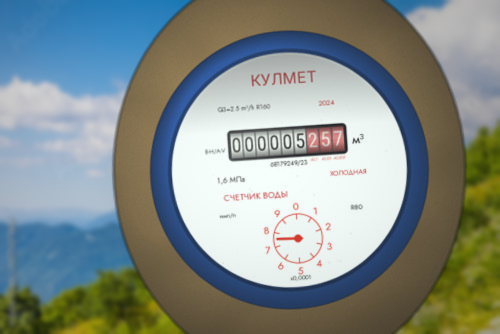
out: 5.2577 m³
